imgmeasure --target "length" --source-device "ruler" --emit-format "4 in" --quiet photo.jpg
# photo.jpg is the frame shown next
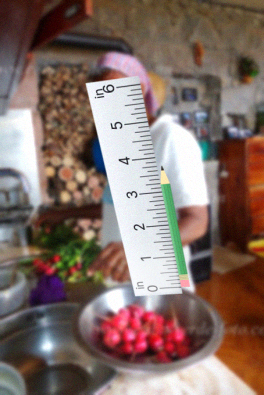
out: 3.75 in
